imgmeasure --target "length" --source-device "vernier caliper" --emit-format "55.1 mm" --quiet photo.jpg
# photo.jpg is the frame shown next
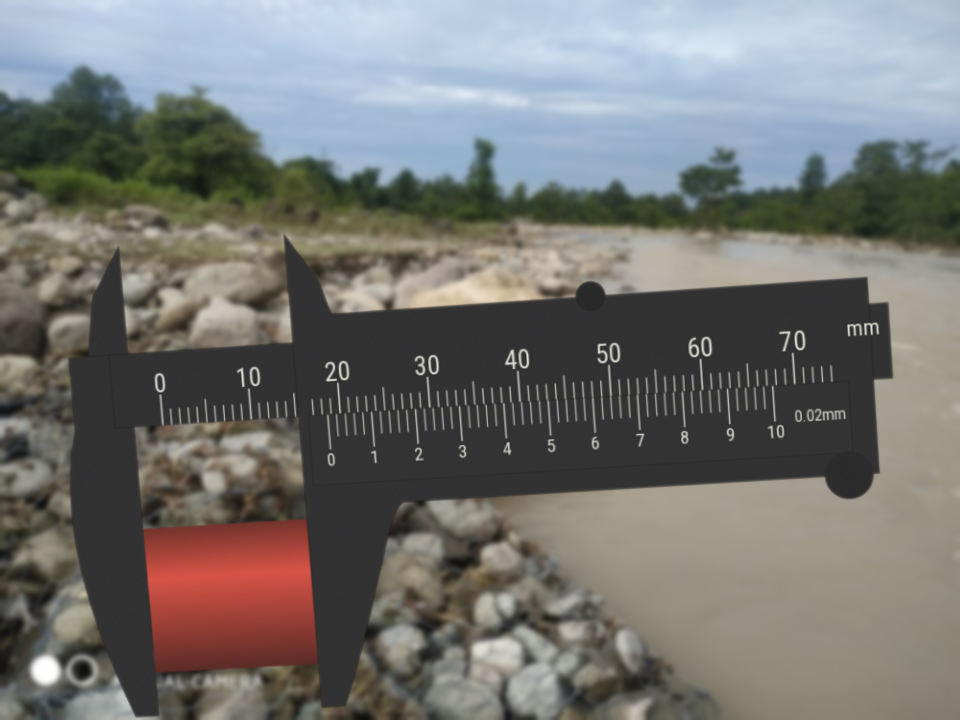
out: 18.6 mm
